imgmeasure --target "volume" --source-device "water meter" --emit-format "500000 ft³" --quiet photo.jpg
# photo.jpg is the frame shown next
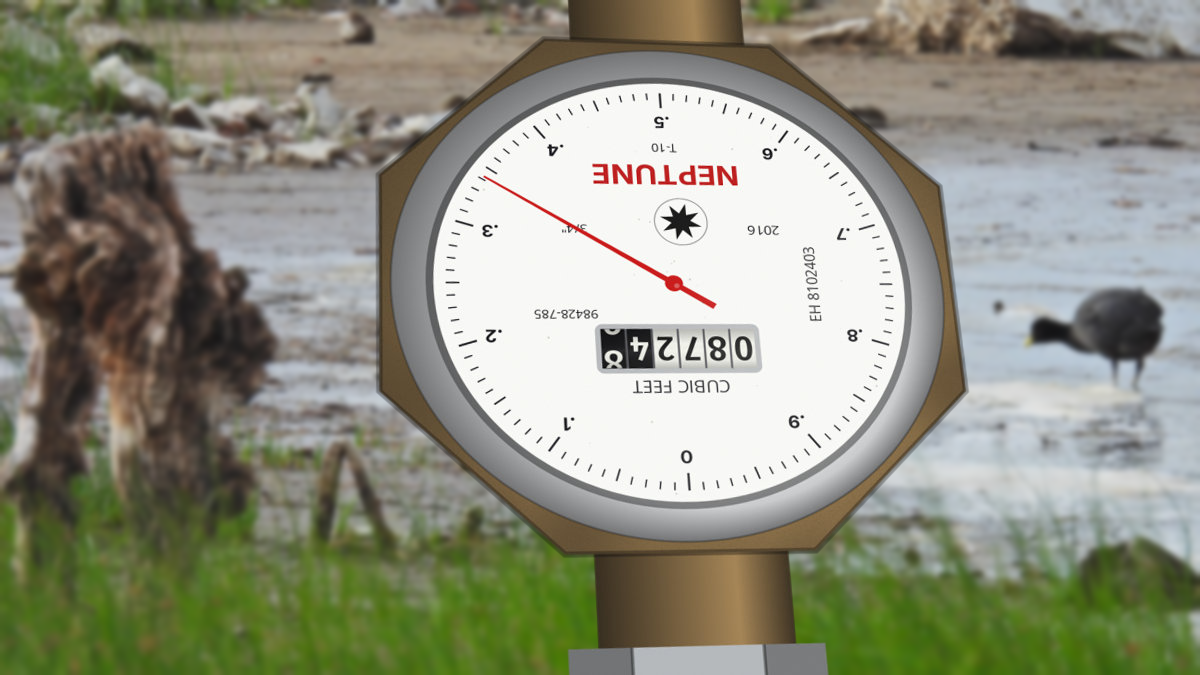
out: 87248.34 ft³
